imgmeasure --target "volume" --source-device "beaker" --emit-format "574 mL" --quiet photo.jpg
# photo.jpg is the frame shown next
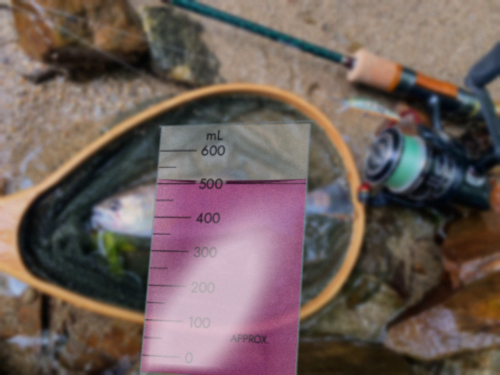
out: 500 mL
